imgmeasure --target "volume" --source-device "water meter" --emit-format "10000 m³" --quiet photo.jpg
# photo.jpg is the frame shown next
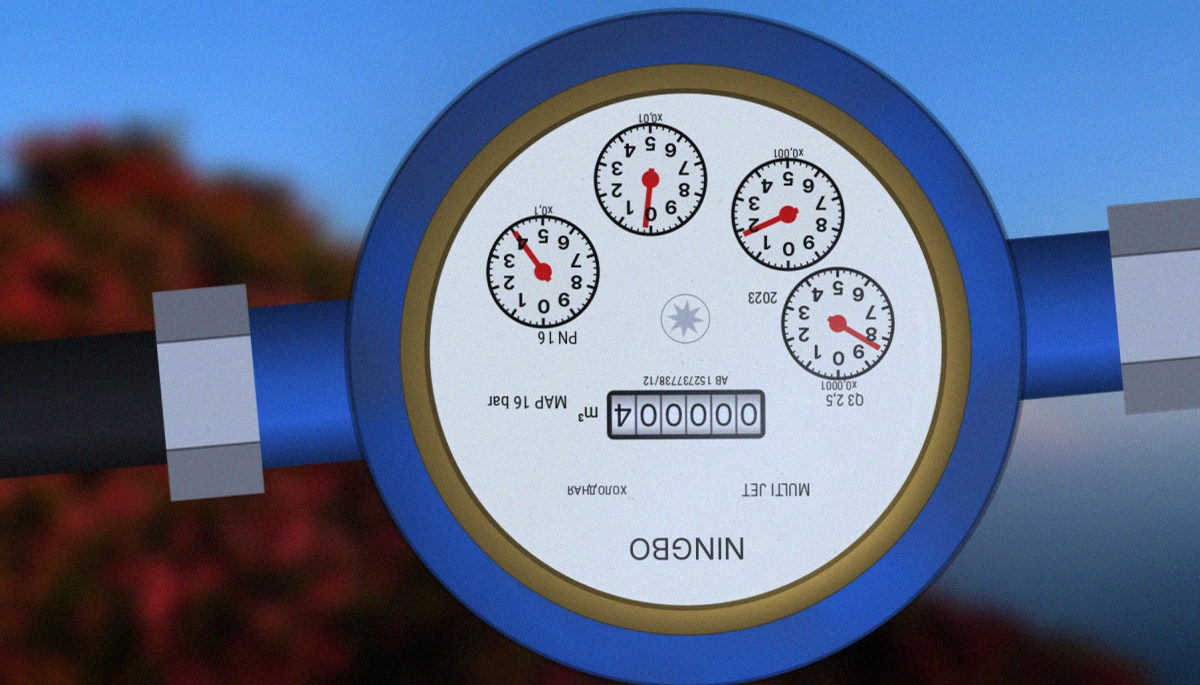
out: 4.4018 m³
